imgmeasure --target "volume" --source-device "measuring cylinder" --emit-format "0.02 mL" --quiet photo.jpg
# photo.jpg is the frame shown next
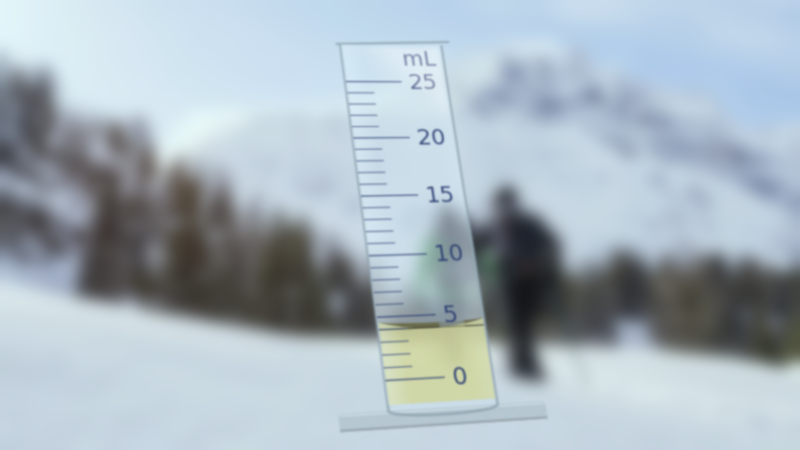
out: 4 mL
